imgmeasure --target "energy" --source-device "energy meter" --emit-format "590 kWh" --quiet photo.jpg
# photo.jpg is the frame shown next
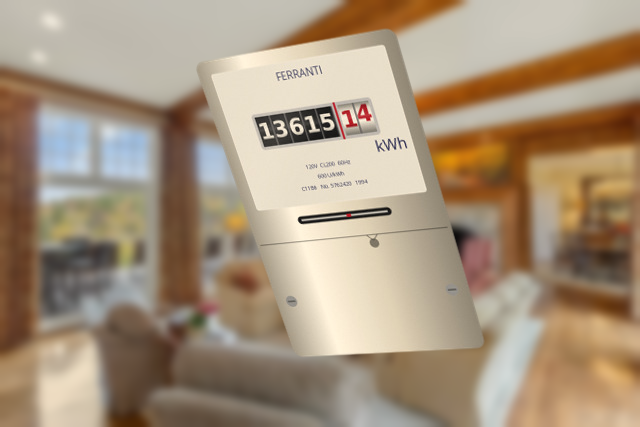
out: 13615.14 kWh
